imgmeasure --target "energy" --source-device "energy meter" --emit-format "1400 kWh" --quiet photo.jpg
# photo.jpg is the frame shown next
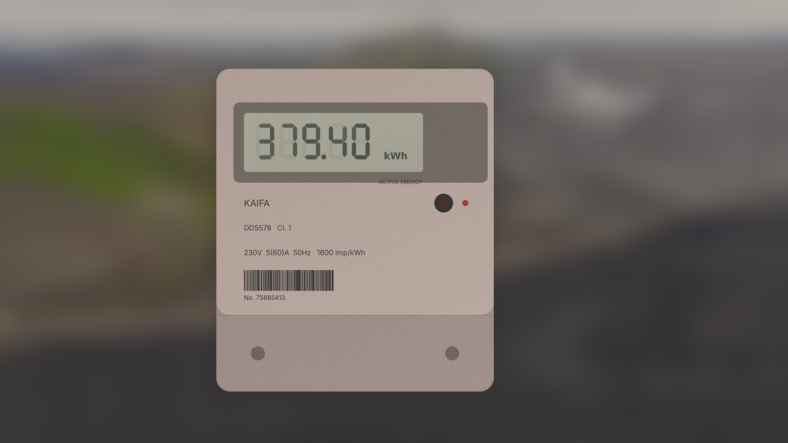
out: 379.40 kWh
